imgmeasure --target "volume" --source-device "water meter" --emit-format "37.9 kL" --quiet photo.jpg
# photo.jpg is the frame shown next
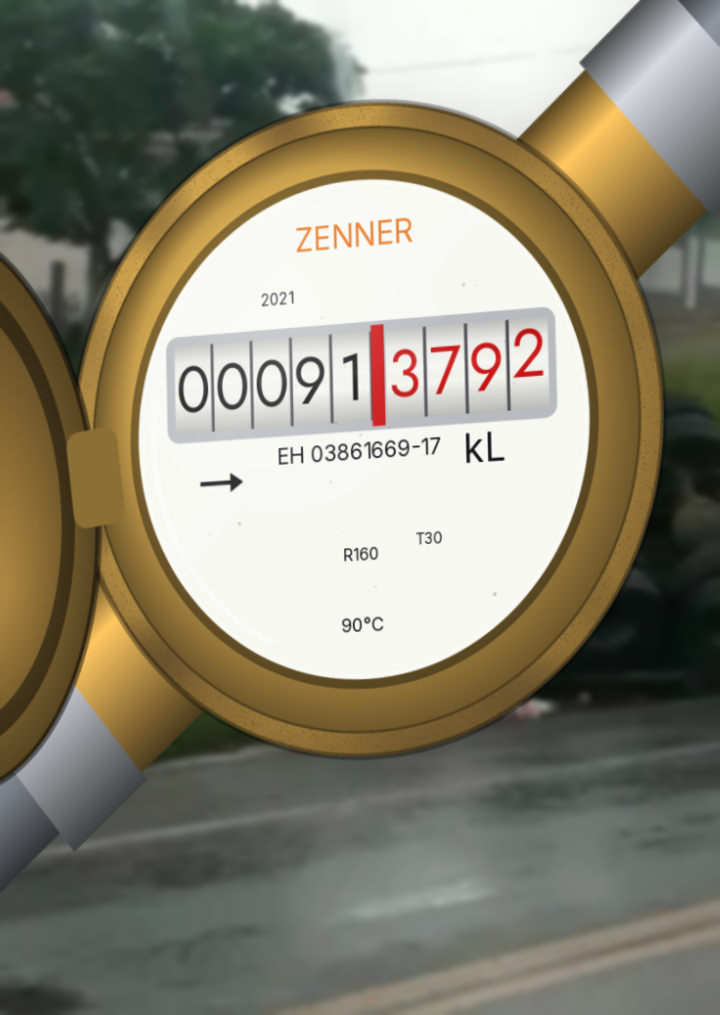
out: 91.3792 kL
